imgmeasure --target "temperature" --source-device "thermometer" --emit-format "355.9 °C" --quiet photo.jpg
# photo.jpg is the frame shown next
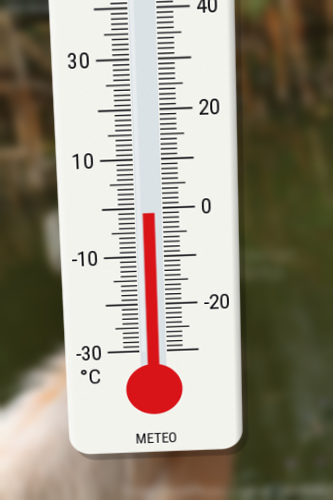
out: -1 °C
